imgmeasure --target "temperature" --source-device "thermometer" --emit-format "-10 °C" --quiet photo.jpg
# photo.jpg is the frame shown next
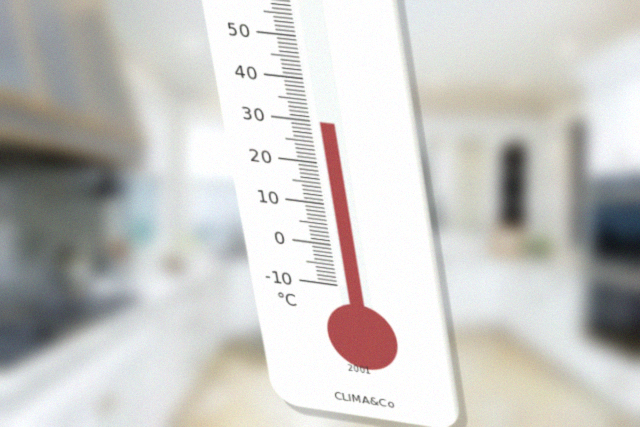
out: 30 °C
